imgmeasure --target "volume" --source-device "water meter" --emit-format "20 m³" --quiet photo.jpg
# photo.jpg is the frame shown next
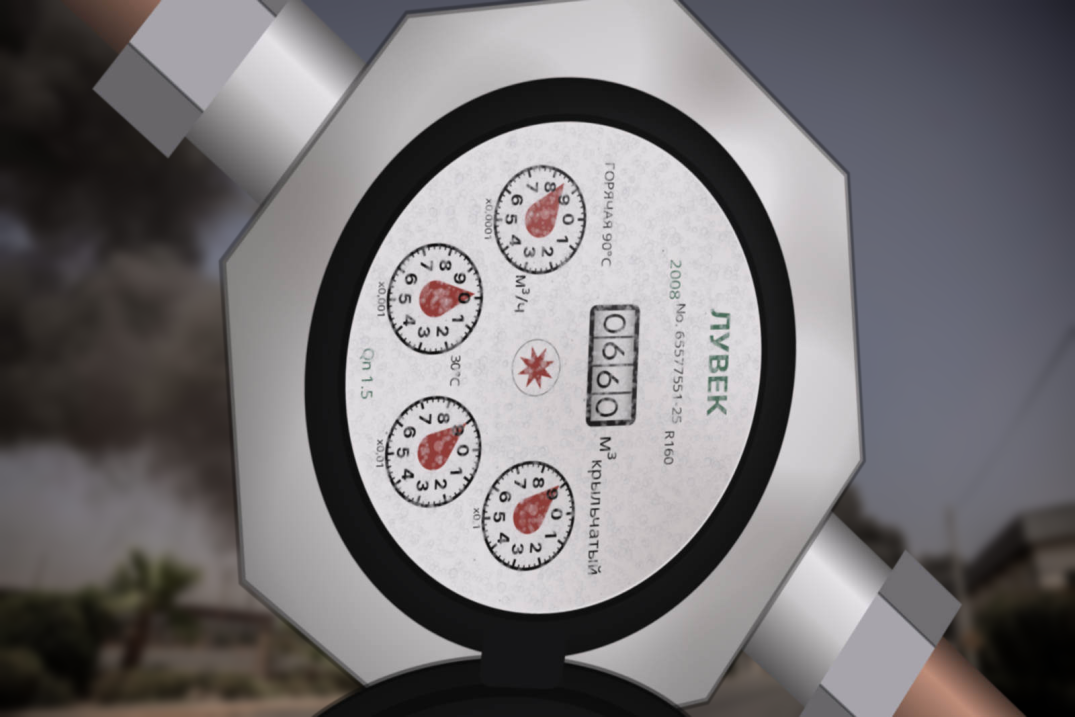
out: 659.8898 m³
